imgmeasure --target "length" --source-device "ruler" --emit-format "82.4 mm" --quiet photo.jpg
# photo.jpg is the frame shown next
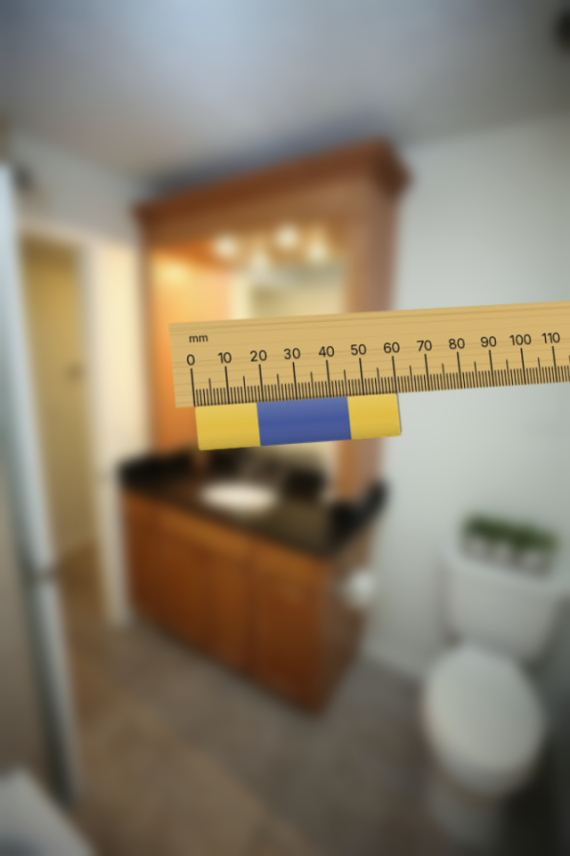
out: 60 mm
